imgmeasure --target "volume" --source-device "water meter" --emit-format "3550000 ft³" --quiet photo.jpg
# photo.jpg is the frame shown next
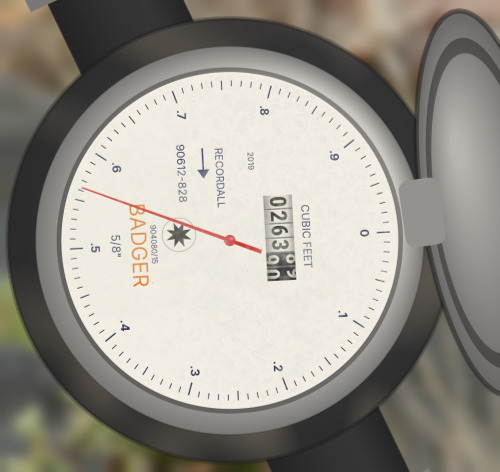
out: 26389.56 ft³
